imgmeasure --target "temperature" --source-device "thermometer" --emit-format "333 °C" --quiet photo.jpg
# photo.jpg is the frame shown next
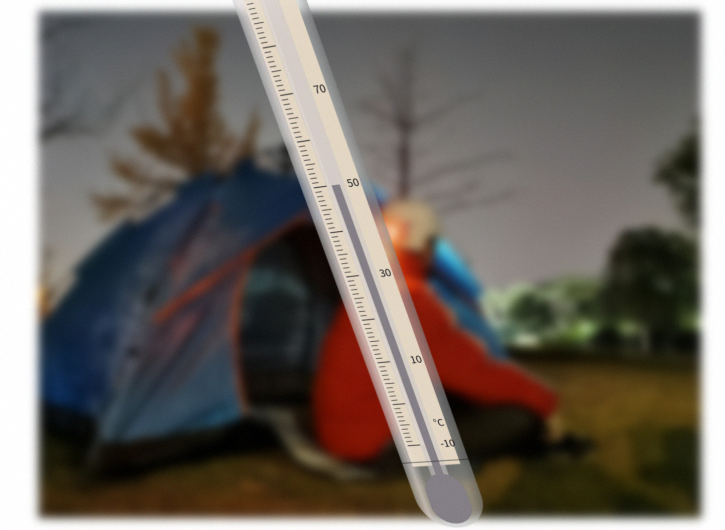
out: 50 °C
